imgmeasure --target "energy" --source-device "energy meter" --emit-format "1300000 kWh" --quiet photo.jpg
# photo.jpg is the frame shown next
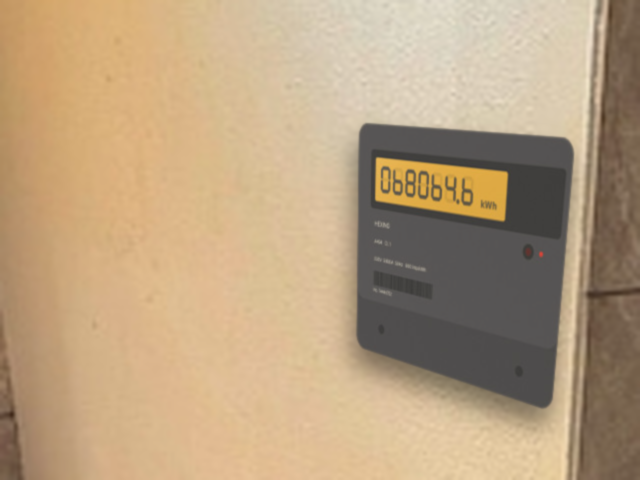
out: 68064.6 kWh
